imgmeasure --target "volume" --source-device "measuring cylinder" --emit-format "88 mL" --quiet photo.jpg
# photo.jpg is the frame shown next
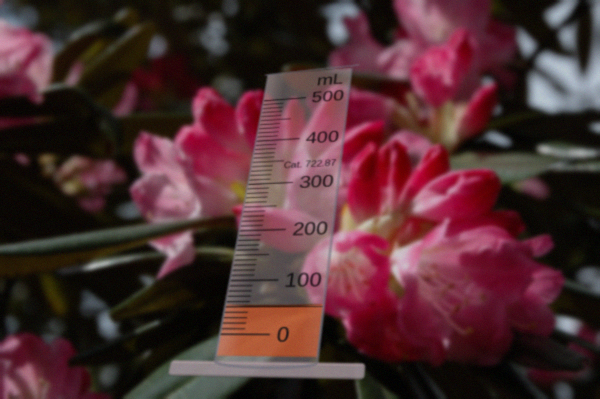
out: 50 mL
